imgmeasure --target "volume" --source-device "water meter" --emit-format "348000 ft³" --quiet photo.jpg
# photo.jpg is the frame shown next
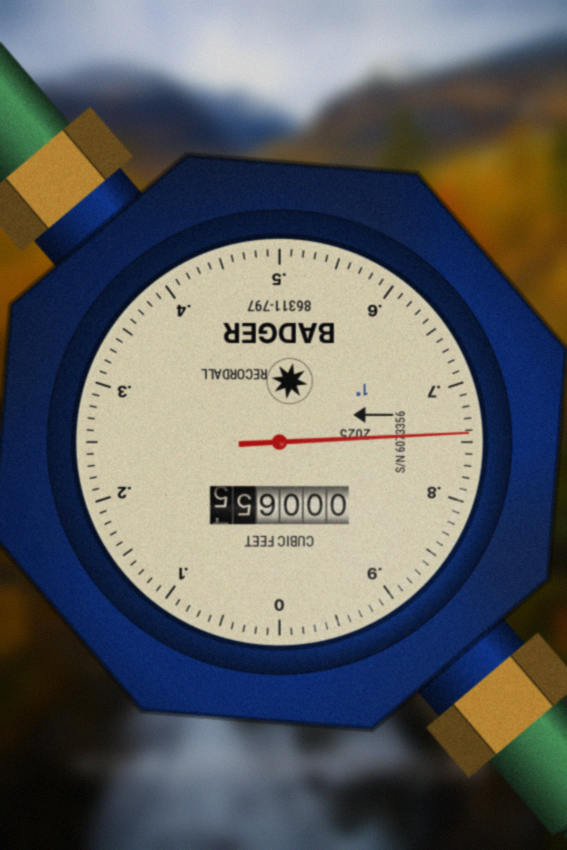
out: 654.74 ft³
